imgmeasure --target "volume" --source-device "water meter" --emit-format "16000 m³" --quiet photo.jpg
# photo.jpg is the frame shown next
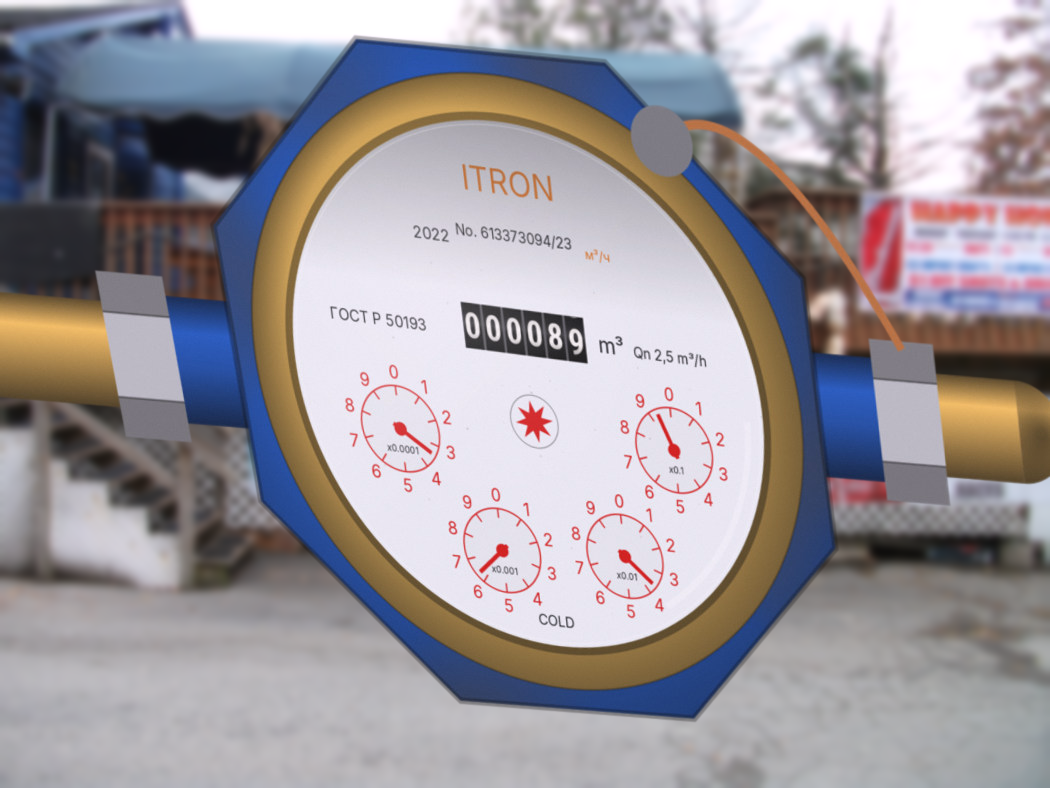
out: 88.9363 m³
